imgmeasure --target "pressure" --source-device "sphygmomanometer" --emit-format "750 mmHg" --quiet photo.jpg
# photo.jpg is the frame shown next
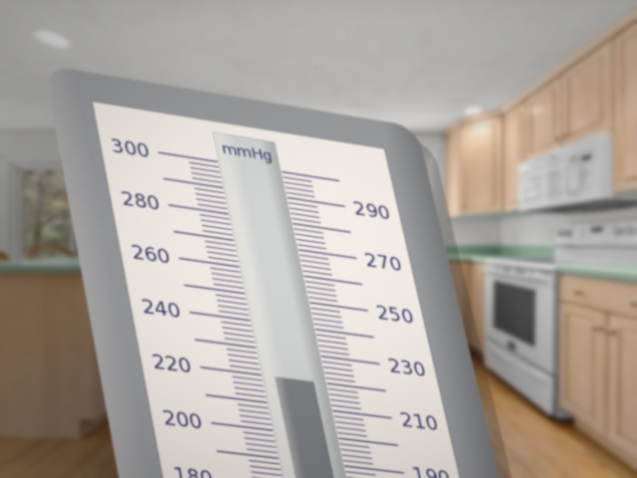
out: 220 mmHg
